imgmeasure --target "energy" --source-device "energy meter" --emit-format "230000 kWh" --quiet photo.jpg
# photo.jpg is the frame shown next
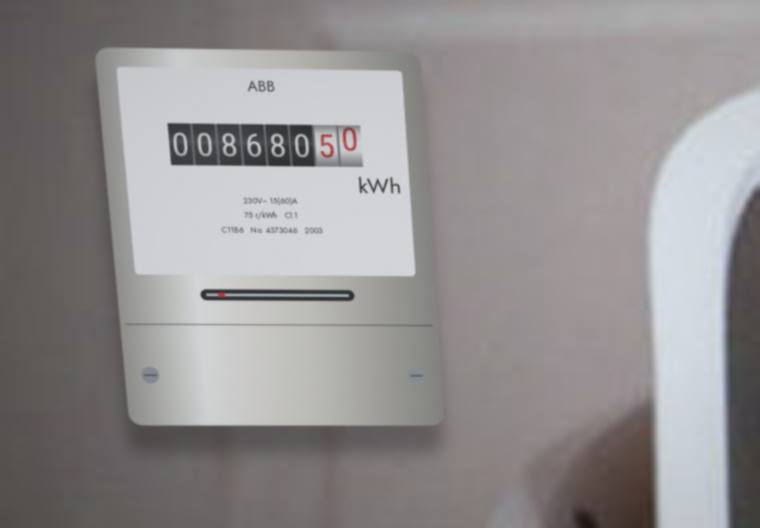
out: 8680.50 kWh
